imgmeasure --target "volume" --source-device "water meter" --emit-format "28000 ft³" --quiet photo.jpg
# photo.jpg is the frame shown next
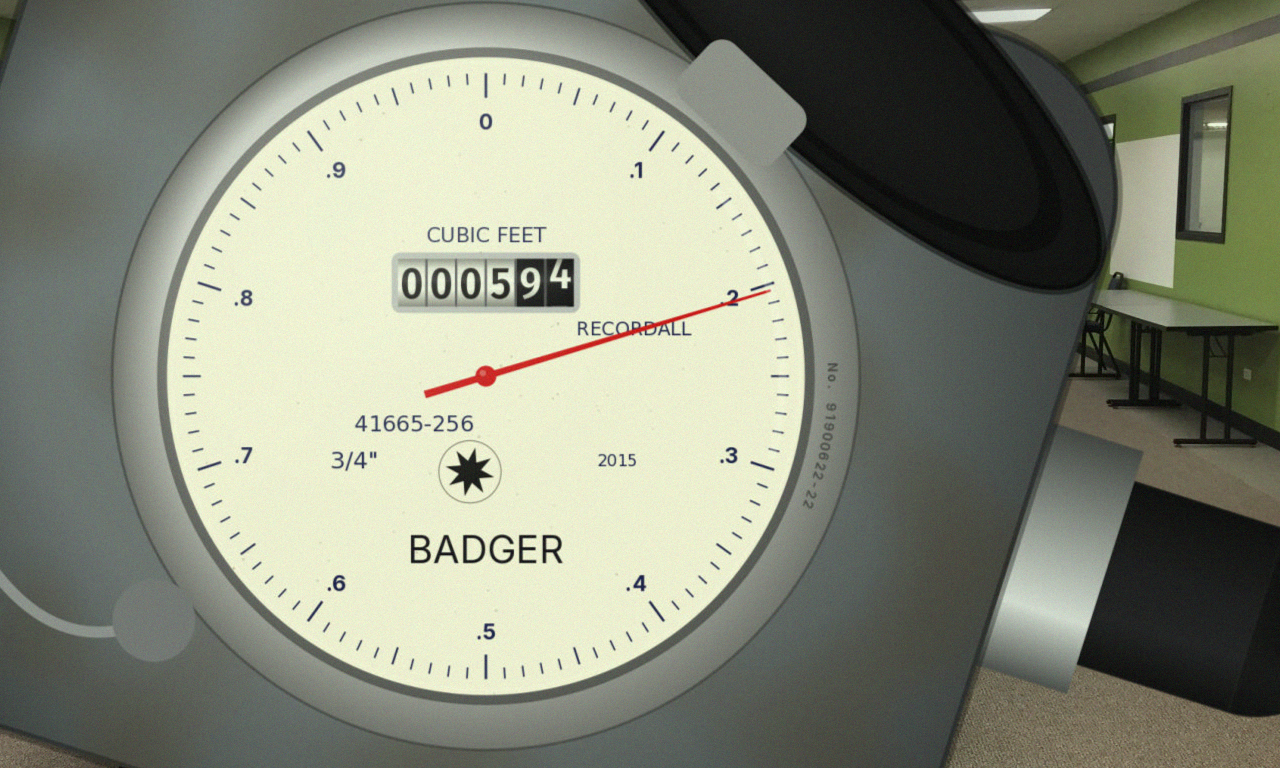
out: 594.20 ft³
